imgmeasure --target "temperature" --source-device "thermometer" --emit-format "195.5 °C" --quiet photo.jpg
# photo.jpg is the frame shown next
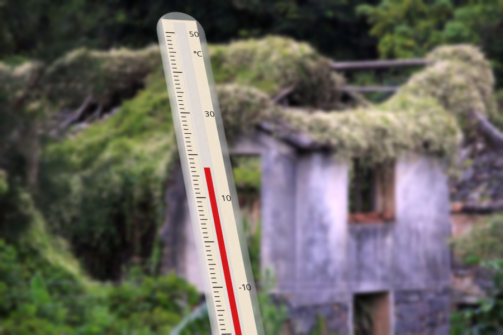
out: 17 °C
